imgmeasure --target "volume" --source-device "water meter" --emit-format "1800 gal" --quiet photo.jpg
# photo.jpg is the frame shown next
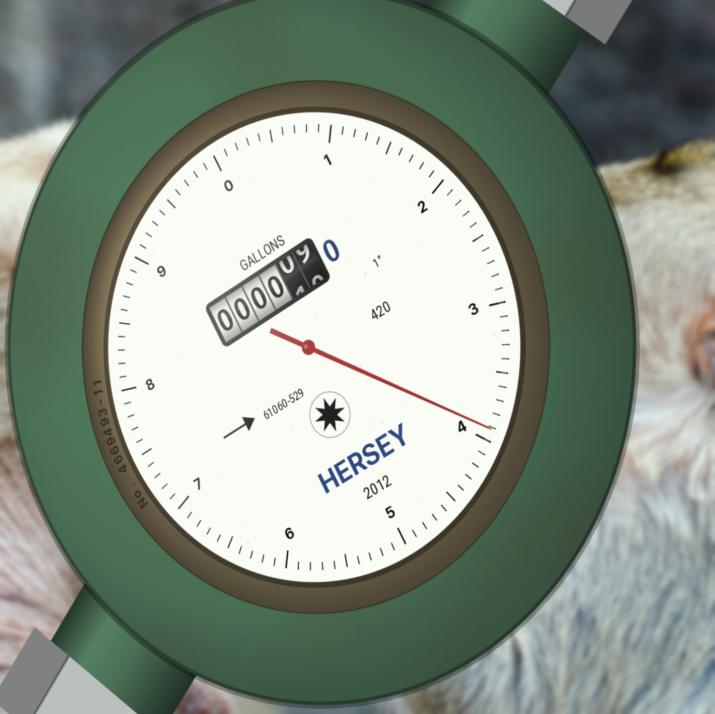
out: 93.9 gal
